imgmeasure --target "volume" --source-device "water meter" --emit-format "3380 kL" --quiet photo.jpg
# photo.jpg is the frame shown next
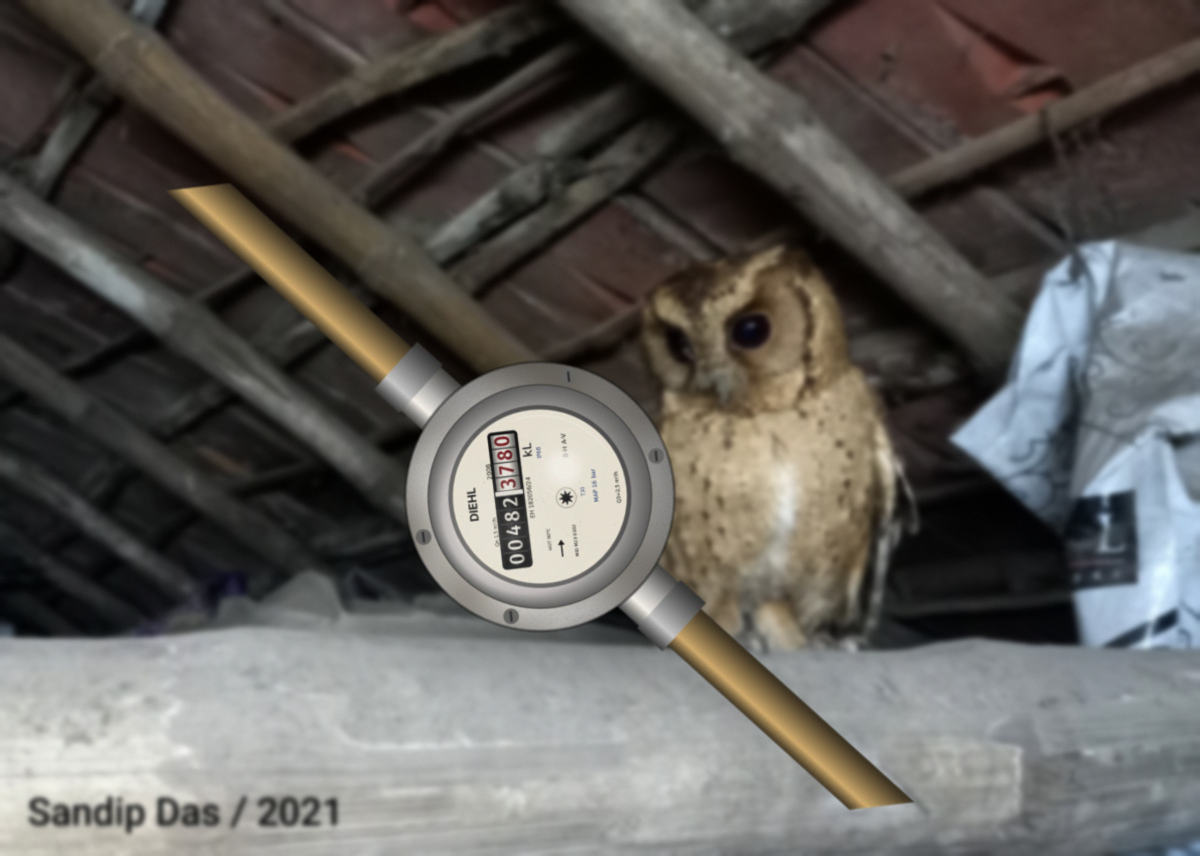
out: 482.3780 kL
